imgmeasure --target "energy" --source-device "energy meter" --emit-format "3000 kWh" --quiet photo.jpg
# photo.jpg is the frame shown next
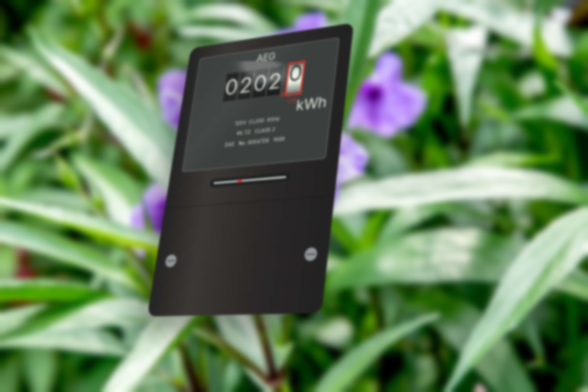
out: 202.0 kWh
